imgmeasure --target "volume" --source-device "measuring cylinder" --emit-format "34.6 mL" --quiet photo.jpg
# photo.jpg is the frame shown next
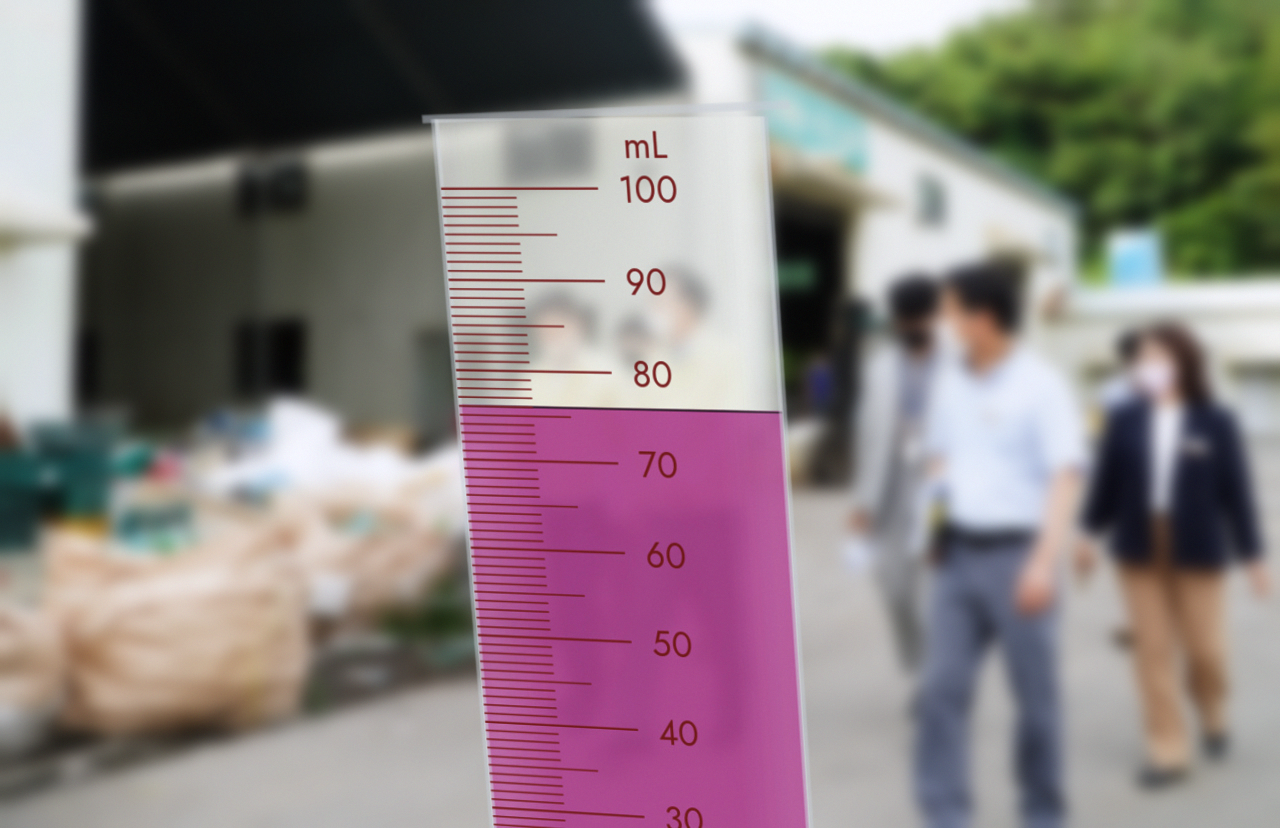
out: 76 mL
